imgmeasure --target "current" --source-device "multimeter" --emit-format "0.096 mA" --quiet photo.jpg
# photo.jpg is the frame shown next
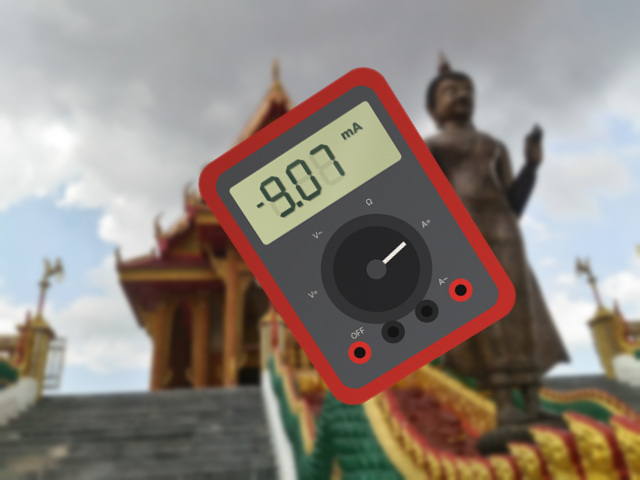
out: -9.07 mA
